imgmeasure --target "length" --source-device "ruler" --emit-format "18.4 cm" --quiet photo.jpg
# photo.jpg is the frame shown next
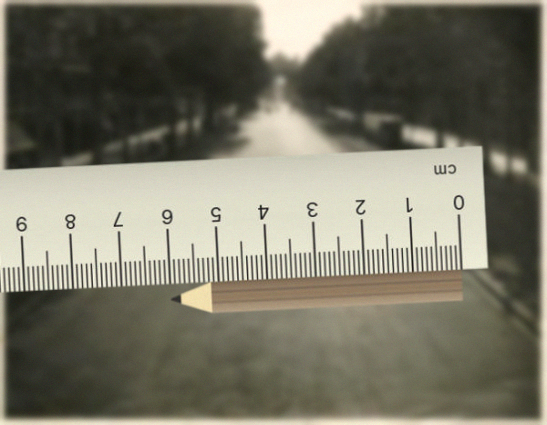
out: 6 cm
